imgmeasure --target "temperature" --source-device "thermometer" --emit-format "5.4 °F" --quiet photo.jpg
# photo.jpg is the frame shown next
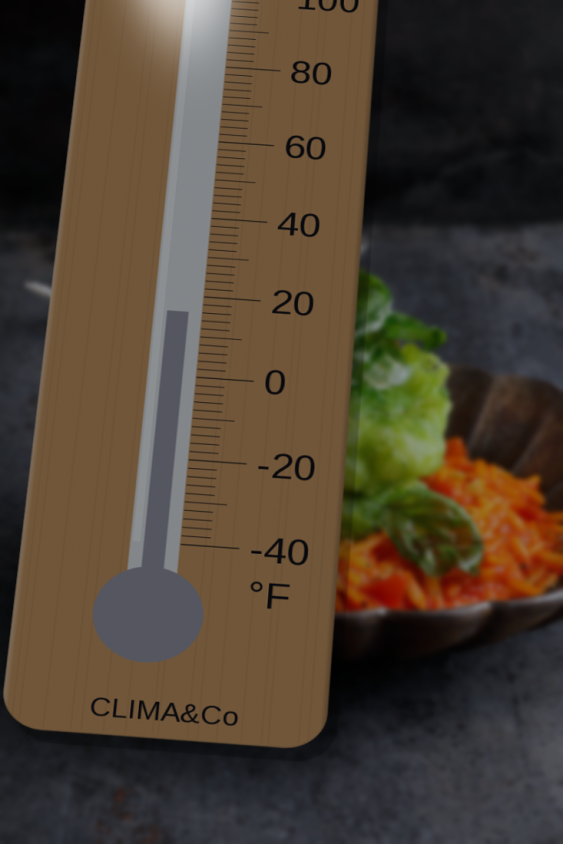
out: 16 °F
